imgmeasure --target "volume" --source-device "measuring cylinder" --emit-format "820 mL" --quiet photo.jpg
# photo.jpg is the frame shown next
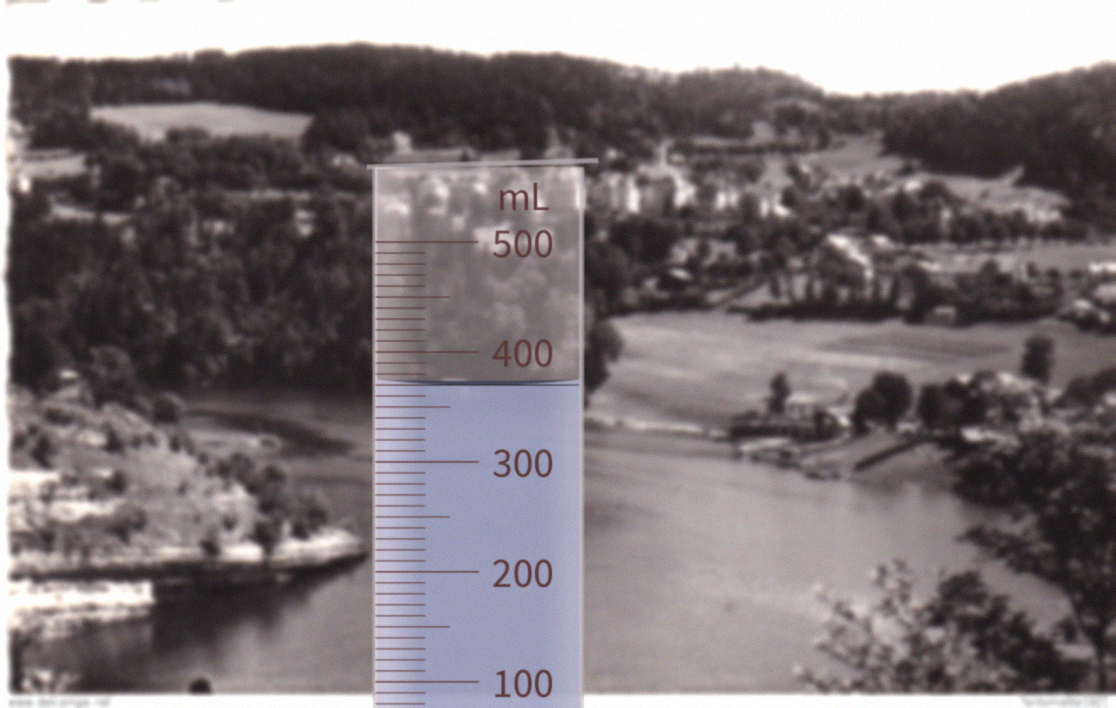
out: 370 mL
